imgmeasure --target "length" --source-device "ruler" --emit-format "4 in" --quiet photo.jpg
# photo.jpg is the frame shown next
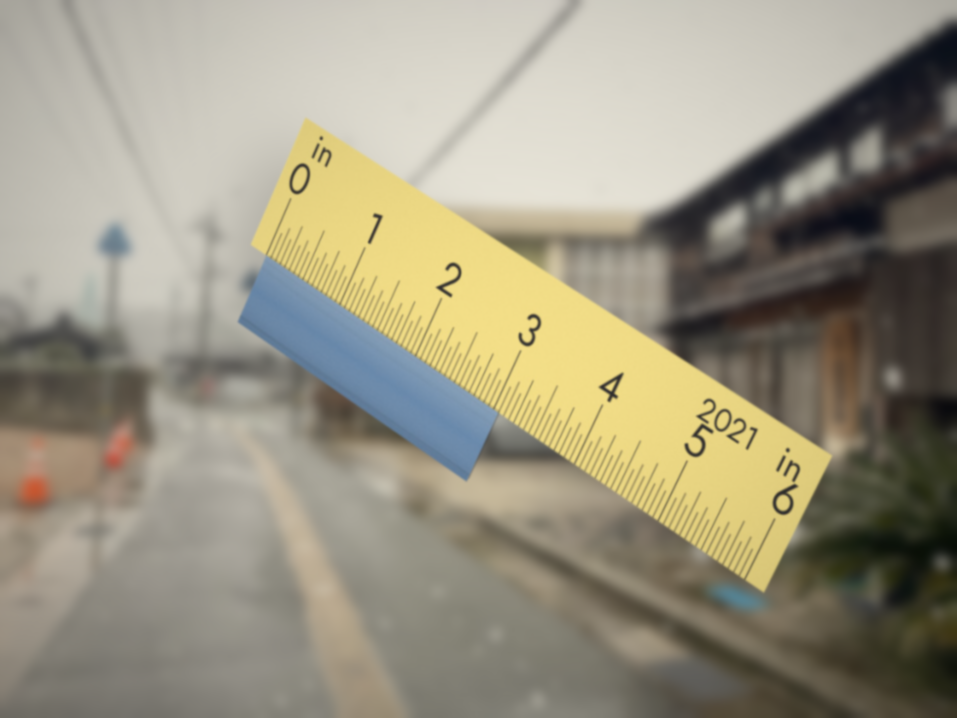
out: 3.0625 in
